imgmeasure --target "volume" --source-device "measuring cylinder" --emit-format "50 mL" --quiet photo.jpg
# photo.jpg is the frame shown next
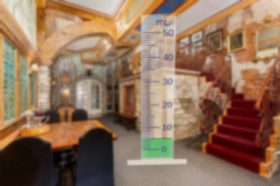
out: 5 mL
